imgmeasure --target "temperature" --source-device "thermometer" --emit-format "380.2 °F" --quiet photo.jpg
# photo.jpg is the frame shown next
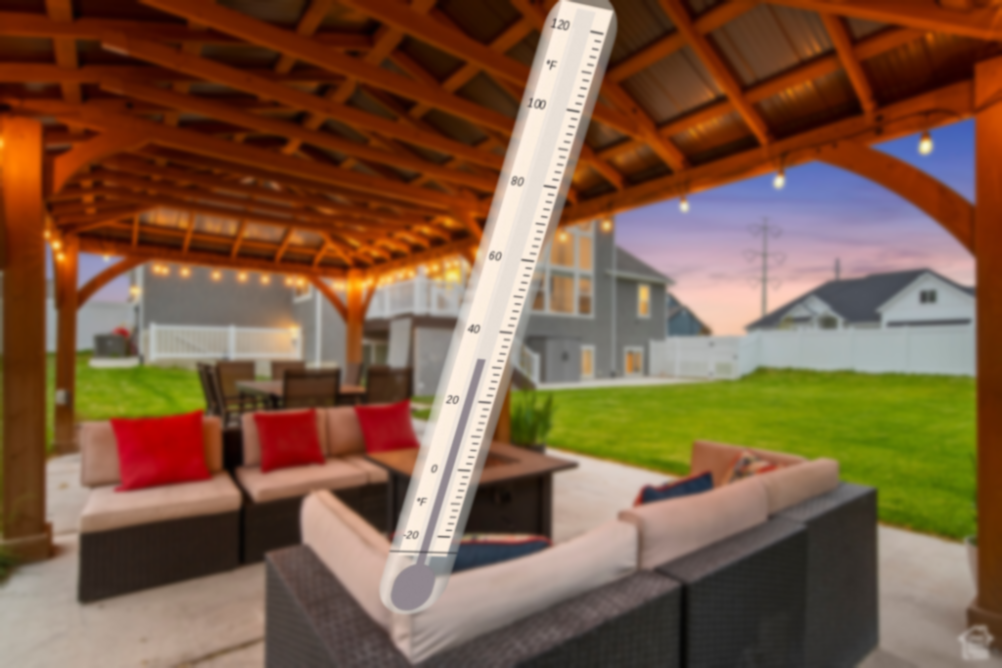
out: 32 °F
